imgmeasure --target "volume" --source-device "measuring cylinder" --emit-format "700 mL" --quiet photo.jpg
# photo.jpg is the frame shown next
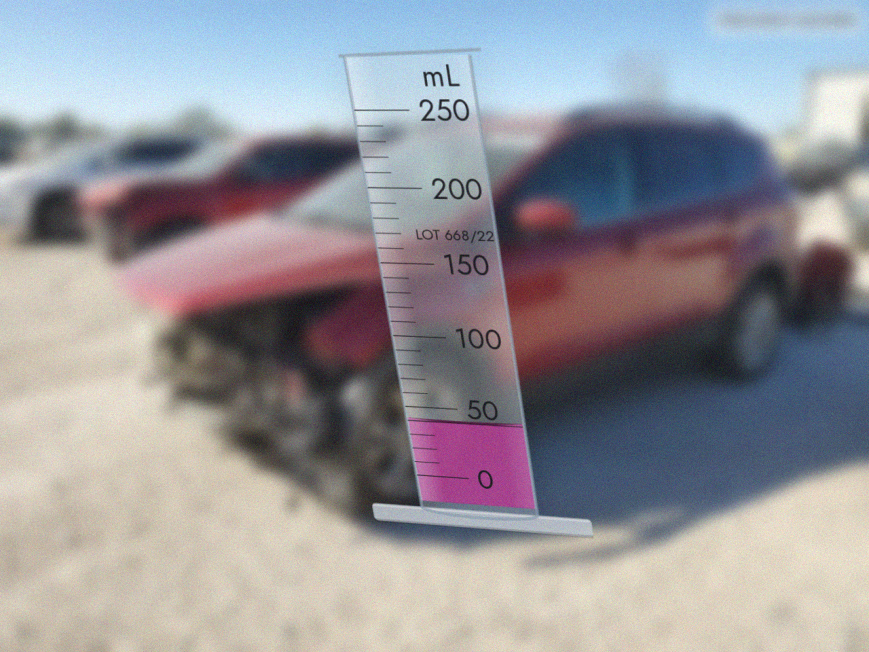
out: 40 mL
